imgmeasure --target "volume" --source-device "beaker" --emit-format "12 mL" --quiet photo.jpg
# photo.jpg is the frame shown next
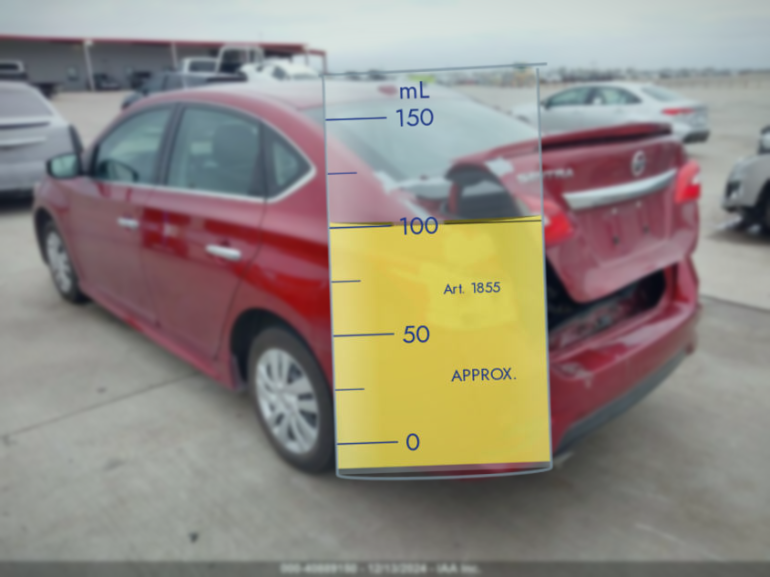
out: 100 mL
